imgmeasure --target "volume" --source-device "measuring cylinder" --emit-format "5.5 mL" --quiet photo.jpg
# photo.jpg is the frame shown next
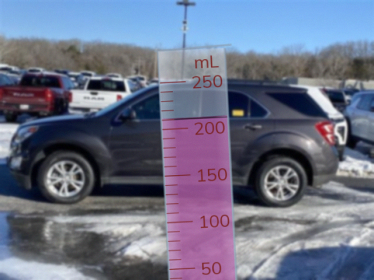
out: 210 mL
